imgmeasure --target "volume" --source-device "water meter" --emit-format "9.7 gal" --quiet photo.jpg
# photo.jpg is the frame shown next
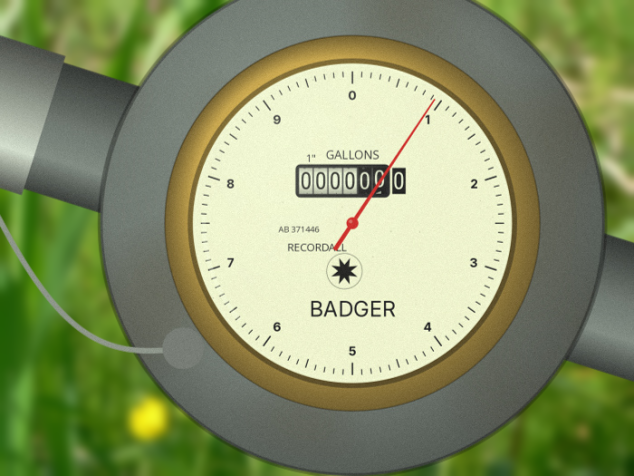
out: 0.9 gal
